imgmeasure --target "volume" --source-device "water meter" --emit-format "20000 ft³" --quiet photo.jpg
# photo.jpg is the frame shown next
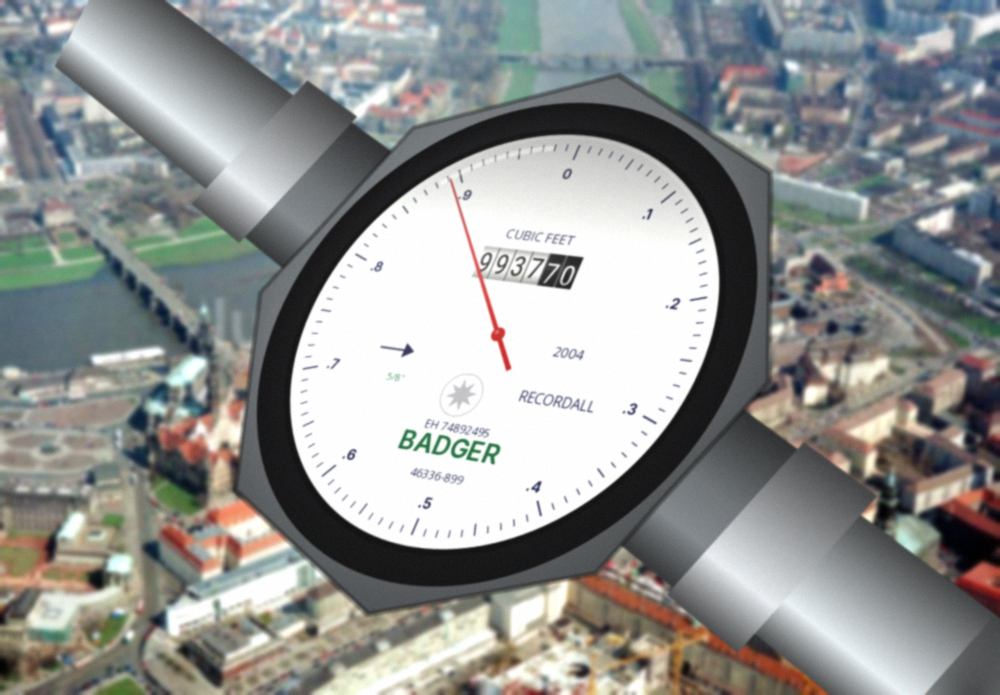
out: 993769.89 ft³
